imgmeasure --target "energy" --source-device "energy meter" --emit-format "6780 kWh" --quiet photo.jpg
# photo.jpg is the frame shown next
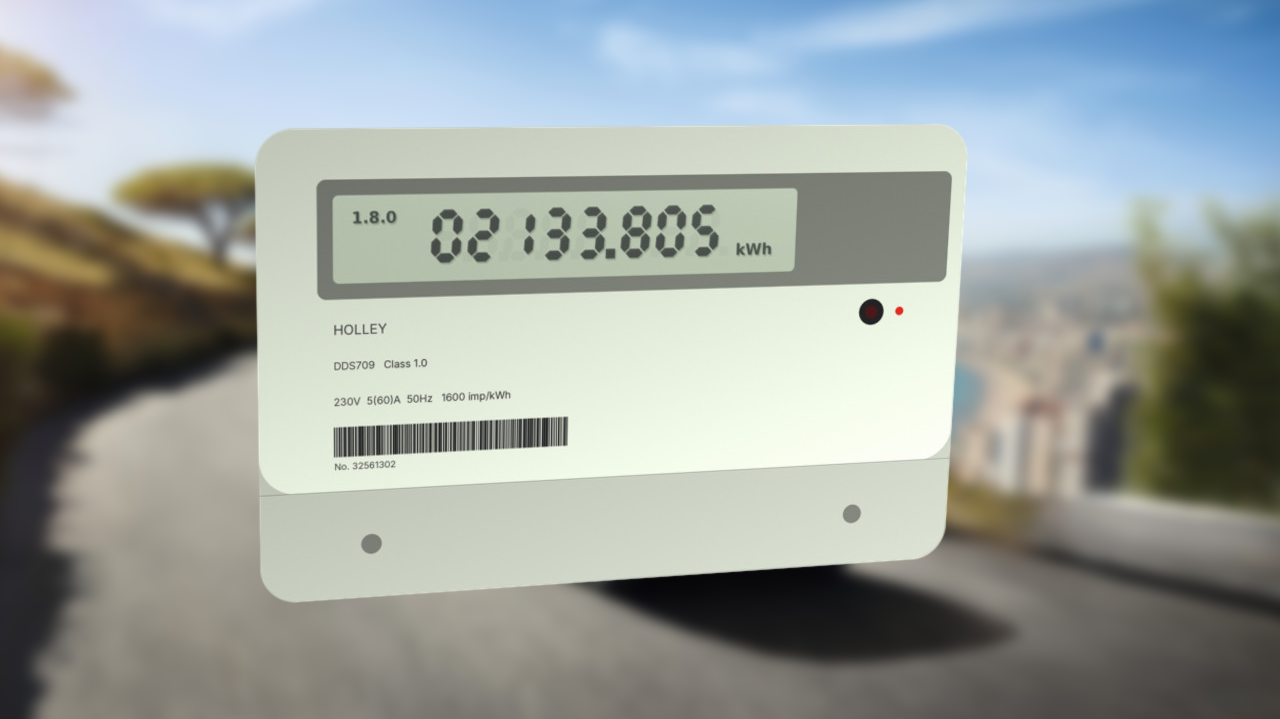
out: 2133.805 kWh
